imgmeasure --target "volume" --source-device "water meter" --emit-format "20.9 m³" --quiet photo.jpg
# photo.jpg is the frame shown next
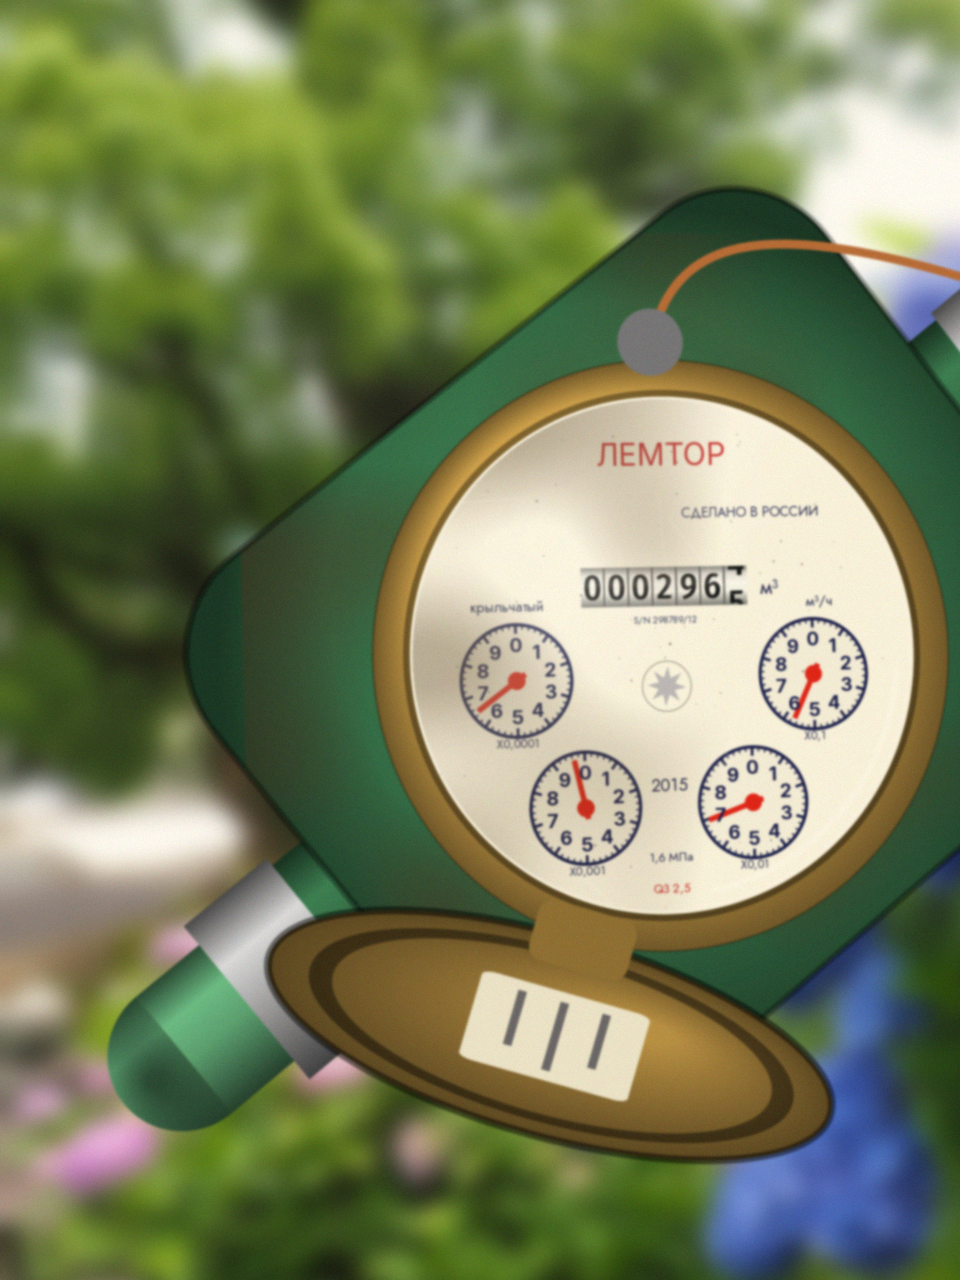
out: 2964.5696 m³
